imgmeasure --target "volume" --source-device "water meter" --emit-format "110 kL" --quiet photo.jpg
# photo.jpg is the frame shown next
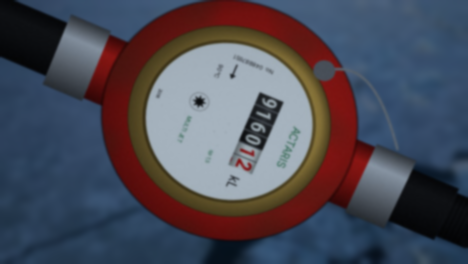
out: 9160.12 kL
